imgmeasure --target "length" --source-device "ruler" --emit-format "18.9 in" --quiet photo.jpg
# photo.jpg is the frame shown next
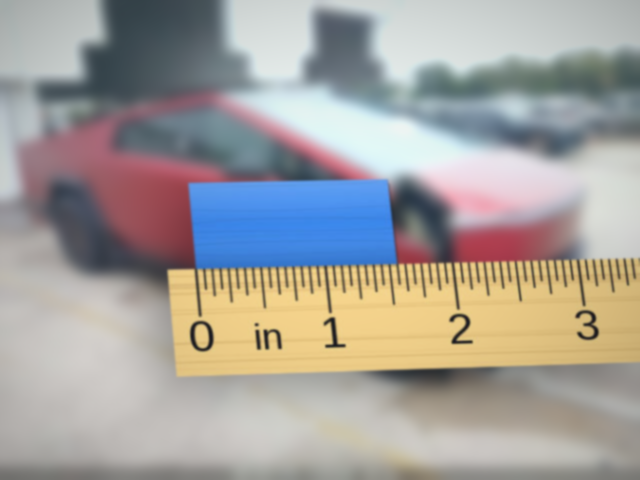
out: 1.5625 in
